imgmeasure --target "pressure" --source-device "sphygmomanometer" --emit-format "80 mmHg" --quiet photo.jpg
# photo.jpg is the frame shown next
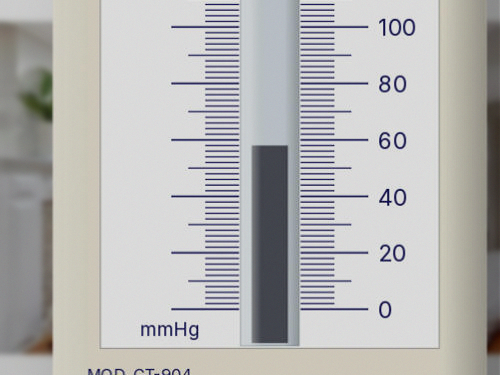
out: 58 mmHg
